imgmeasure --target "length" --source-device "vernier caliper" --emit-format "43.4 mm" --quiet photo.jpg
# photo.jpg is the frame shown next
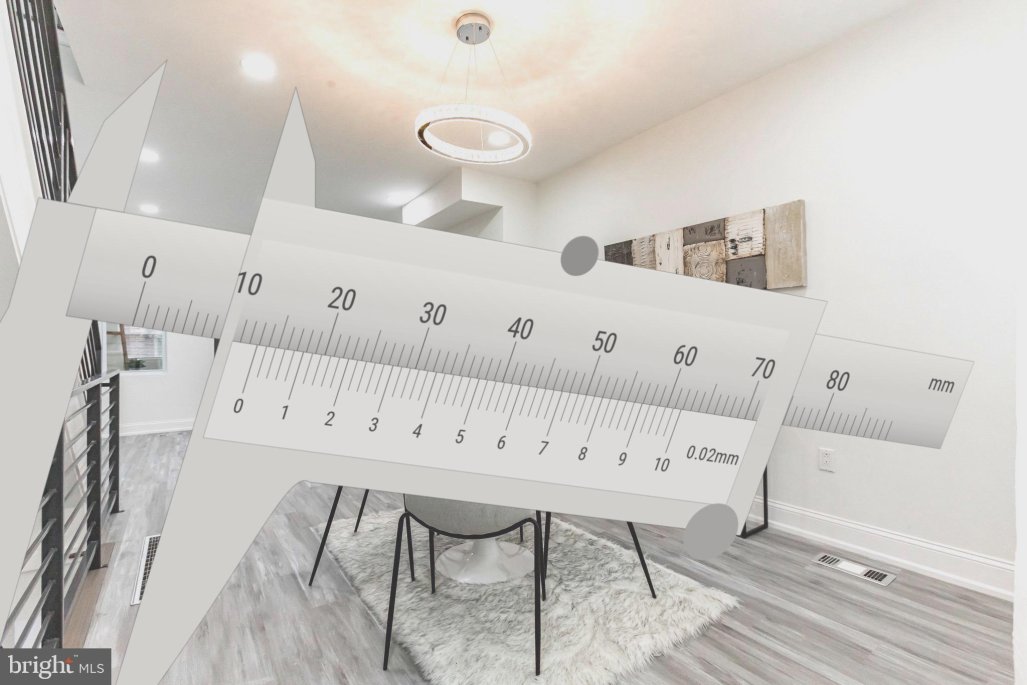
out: 12.8 mm
